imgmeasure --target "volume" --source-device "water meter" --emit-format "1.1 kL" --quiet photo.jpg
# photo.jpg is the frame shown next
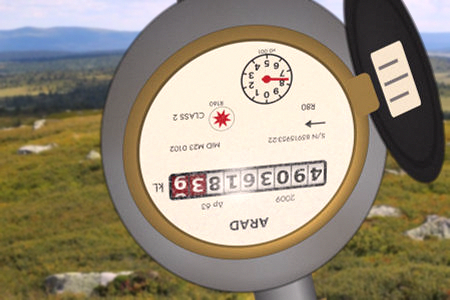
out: 4903618.387 kL
